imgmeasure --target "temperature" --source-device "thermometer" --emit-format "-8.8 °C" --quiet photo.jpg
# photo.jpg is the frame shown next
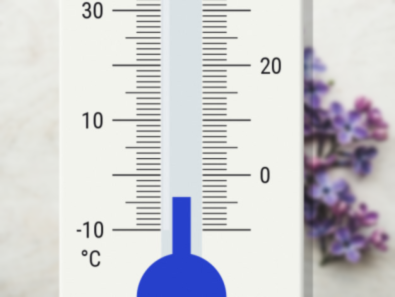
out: -4 °C
